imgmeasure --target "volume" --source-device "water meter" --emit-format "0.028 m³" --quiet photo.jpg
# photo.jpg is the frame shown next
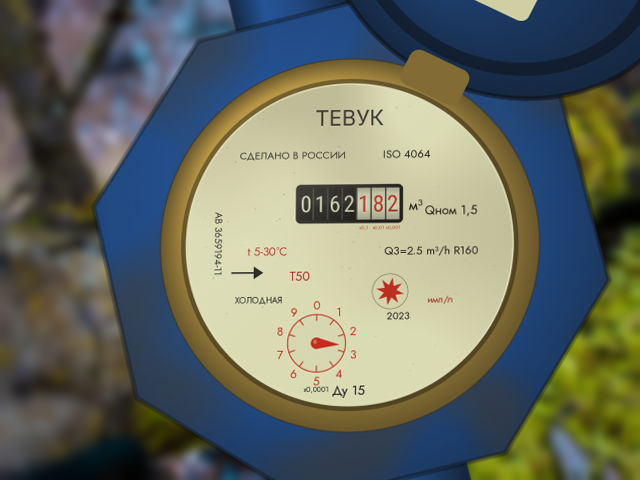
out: 162.1822 m³
